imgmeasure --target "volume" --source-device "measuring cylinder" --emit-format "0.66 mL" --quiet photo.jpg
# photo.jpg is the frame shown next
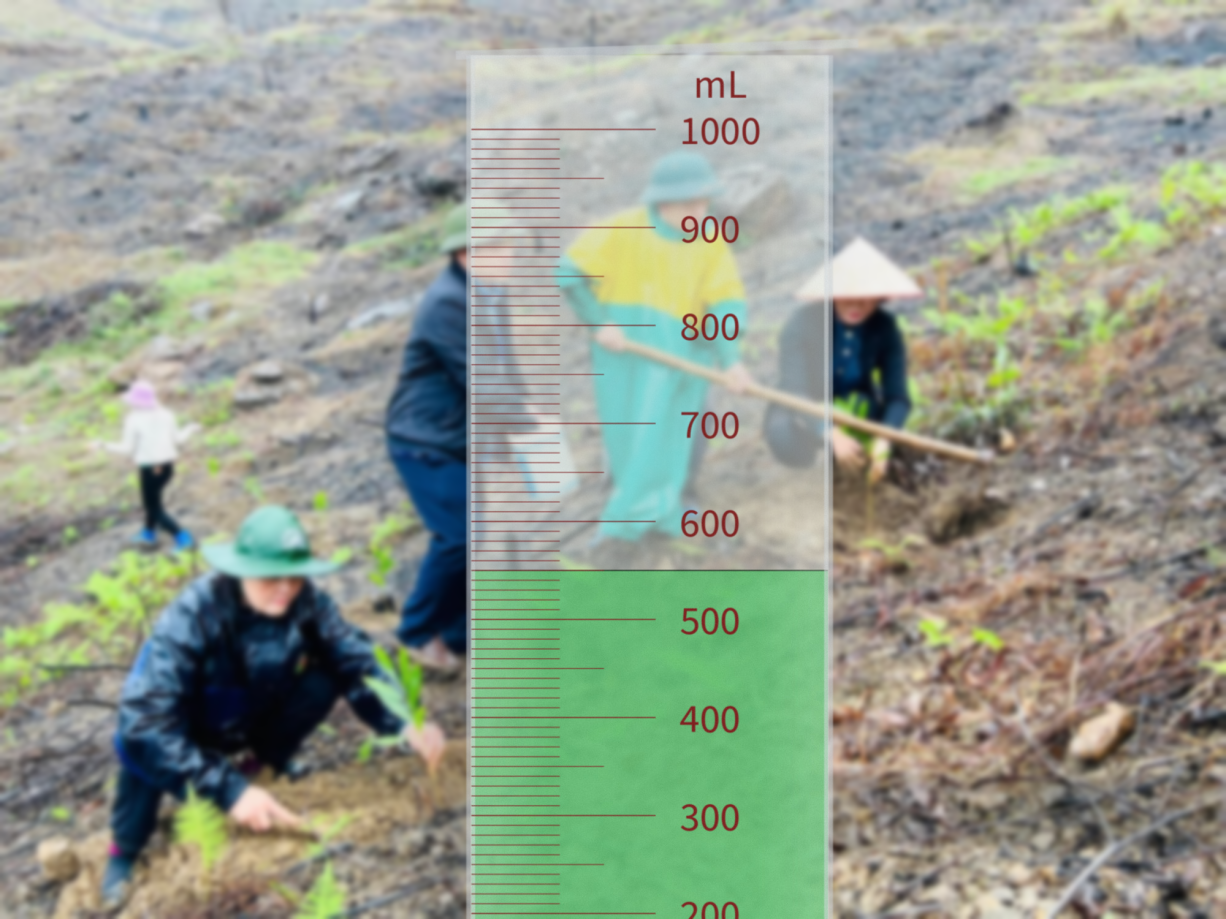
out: 550 mL
